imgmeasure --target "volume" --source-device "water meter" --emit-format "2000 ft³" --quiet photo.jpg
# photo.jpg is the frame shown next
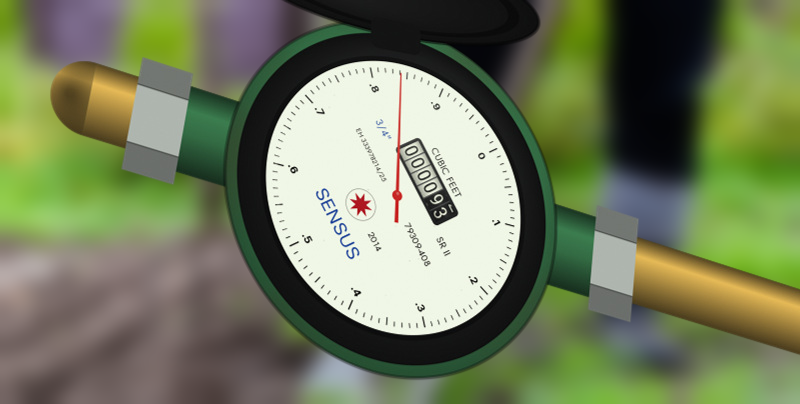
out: 92.84 ft³
